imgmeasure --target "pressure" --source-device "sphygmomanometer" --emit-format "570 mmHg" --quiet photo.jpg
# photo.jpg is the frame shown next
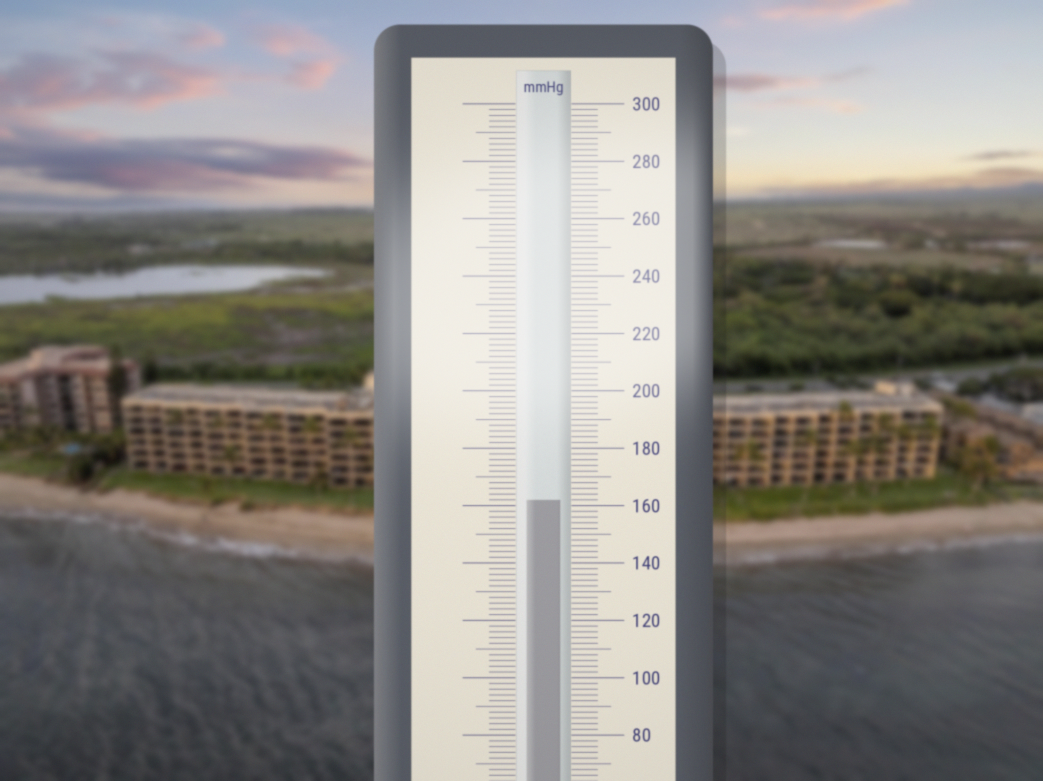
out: 162 mmHg
